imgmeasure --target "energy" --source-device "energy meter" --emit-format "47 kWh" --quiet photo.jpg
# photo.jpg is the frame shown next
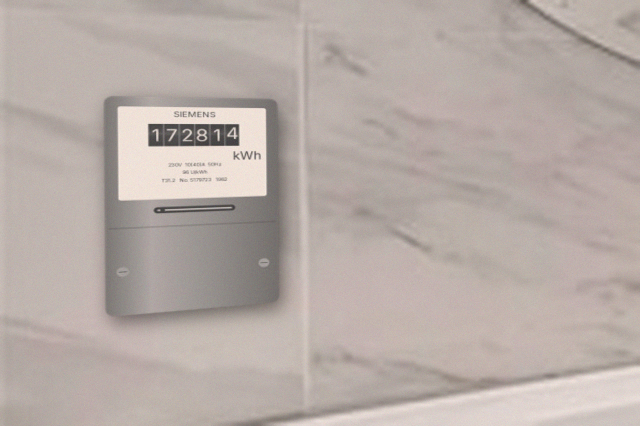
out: 172814 kWh
